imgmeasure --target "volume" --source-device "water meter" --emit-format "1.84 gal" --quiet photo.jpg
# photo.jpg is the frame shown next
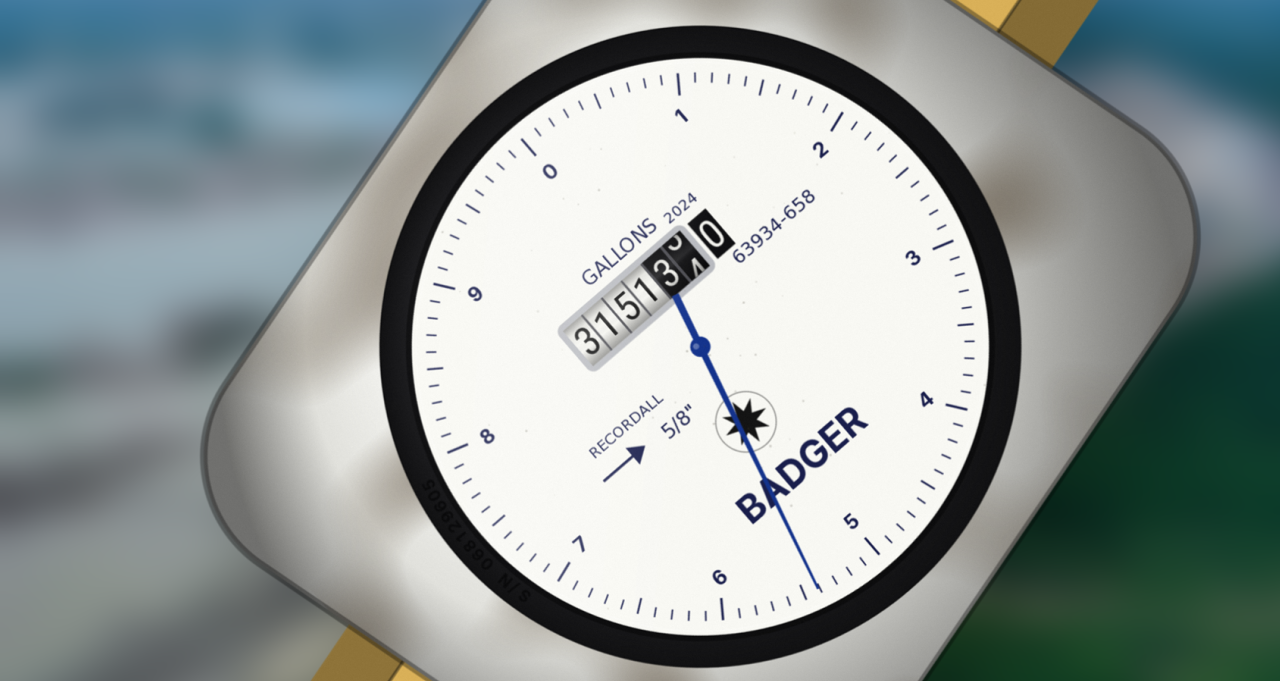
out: 3151335.4 gal
